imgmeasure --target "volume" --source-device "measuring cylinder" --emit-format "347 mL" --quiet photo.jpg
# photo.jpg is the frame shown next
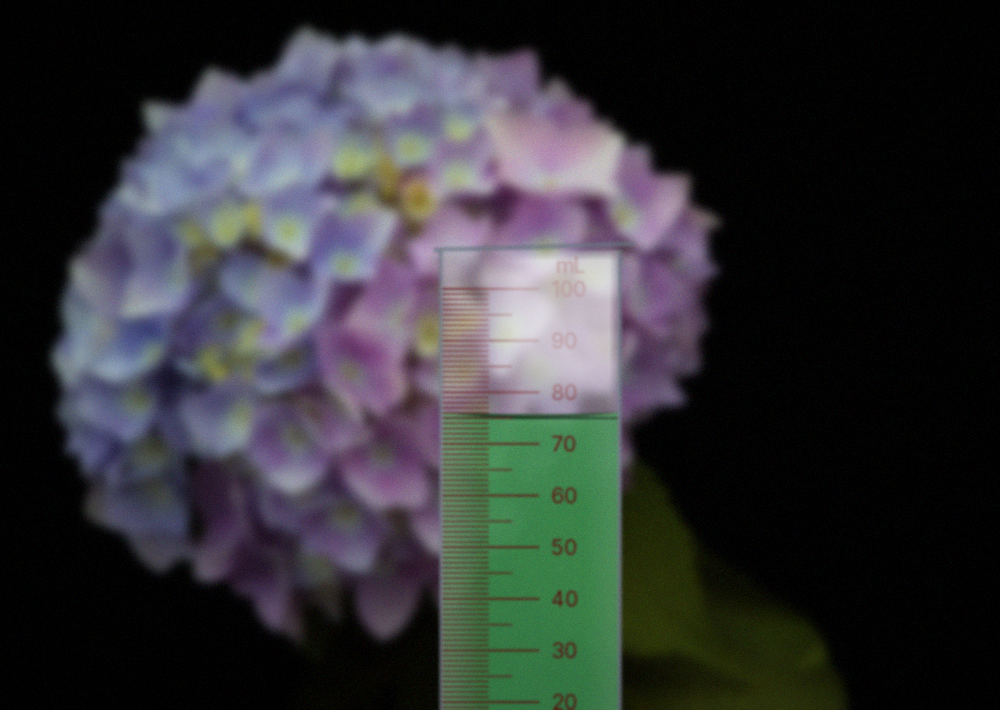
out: 75 mL
